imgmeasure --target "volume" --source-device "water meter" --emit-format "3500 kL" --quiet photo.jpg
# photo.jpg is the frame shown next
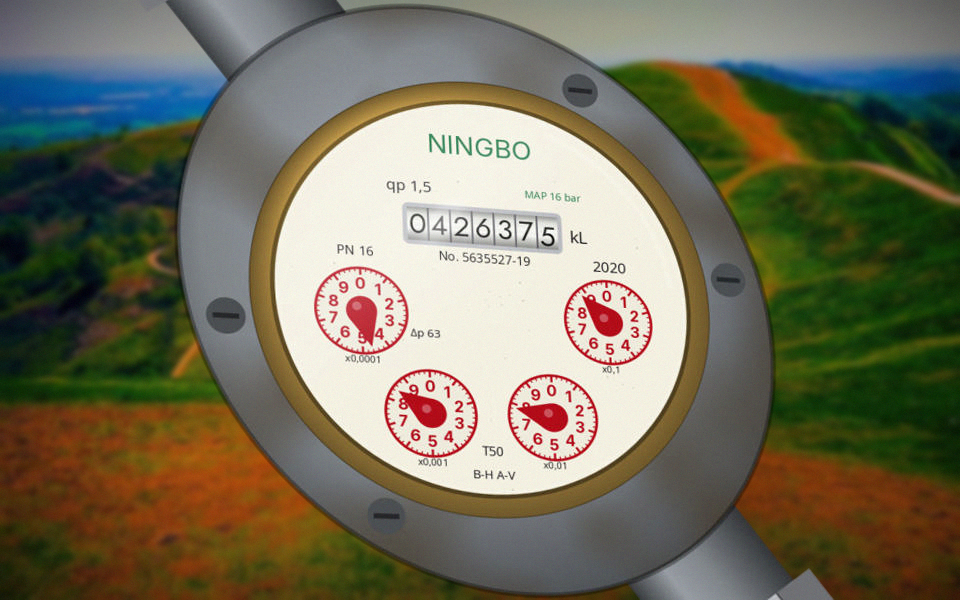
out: 426374.8784 kL
